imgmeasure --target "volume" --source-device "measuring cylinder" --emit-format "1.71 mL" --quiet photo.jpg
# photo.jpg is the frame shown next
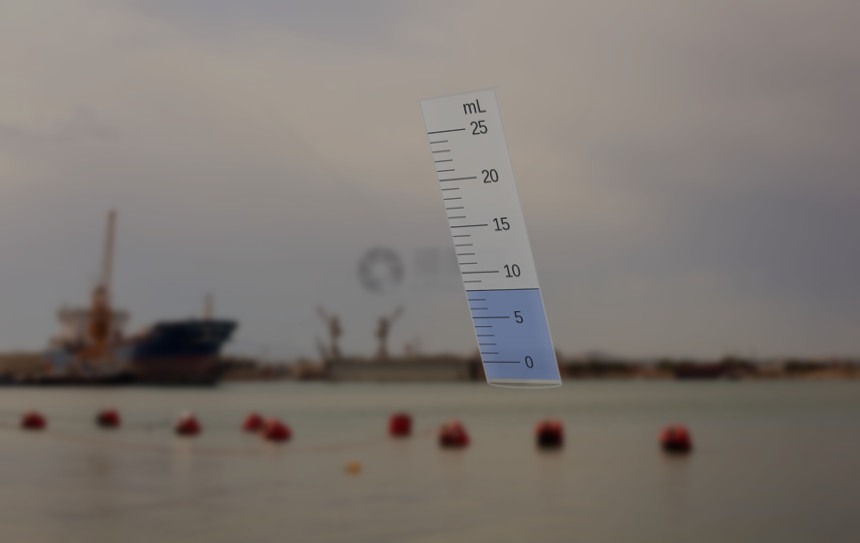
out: 8 mL
